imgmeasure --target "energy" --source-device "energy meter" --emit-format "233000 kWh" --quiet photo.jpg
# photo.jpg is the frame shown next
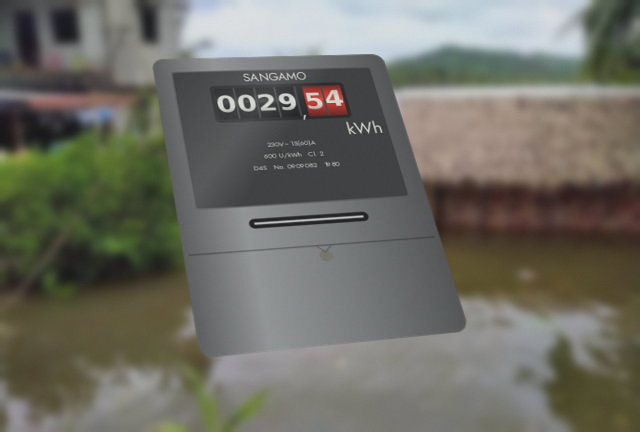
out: 29.54 kWh
